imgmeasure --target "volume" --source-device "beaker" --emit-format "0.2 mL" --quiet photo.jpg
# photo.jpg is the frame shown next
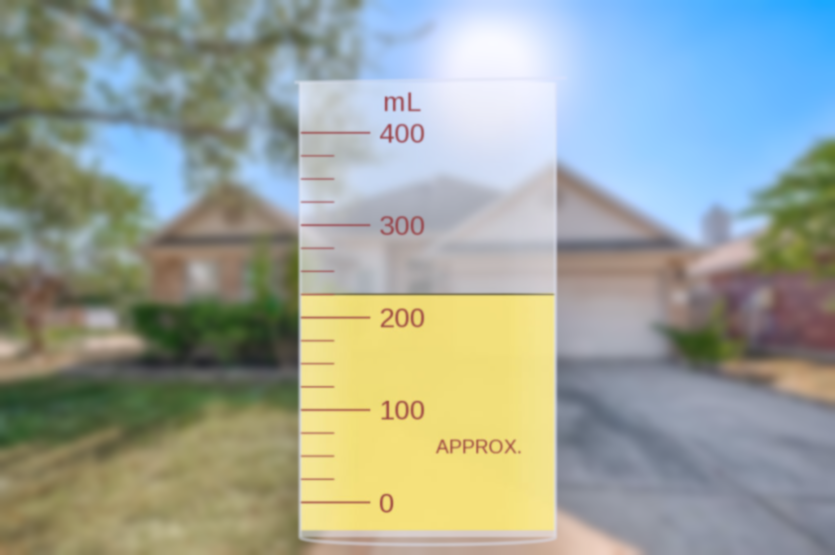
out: 225 mL
